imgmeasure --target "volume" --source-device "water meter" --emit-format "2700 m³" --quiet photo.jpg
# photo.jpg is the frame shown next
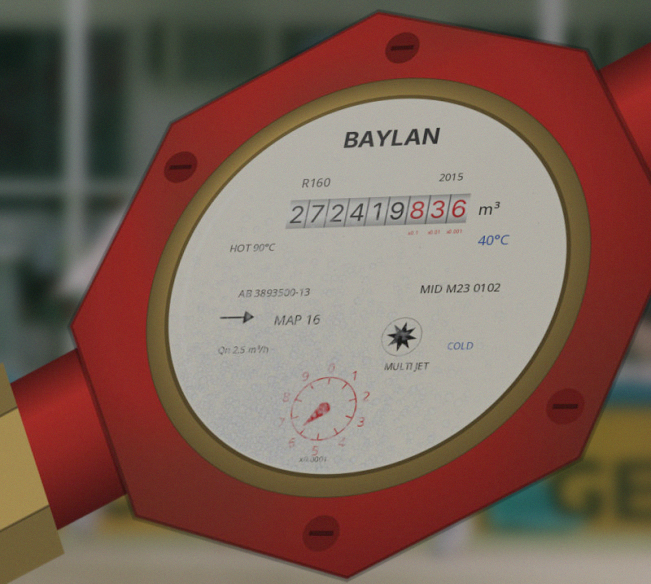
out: 272419.8366 m³
